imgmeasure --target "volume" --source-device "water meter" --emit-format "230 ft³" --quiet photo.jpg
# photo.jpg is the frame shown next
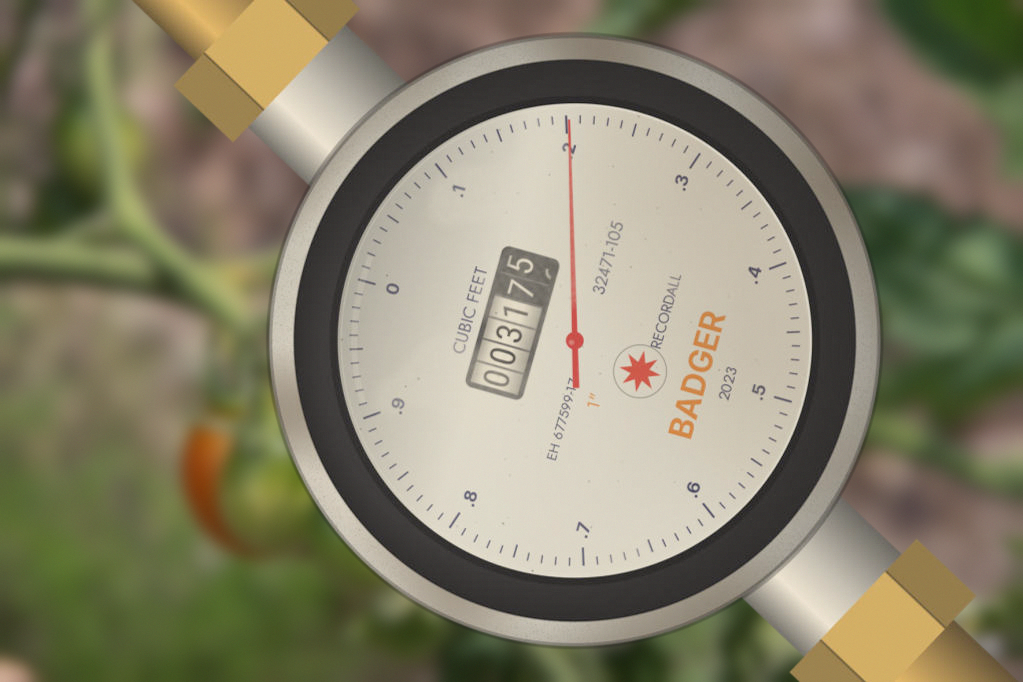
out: 3175.20 ft³
